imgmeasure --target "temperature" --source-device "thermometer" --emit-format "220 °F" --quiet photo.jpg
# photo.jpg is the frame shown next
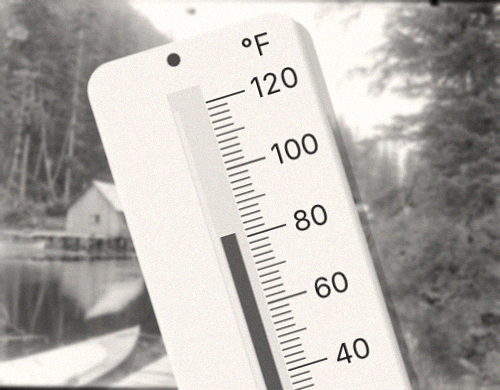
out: 82 °F
